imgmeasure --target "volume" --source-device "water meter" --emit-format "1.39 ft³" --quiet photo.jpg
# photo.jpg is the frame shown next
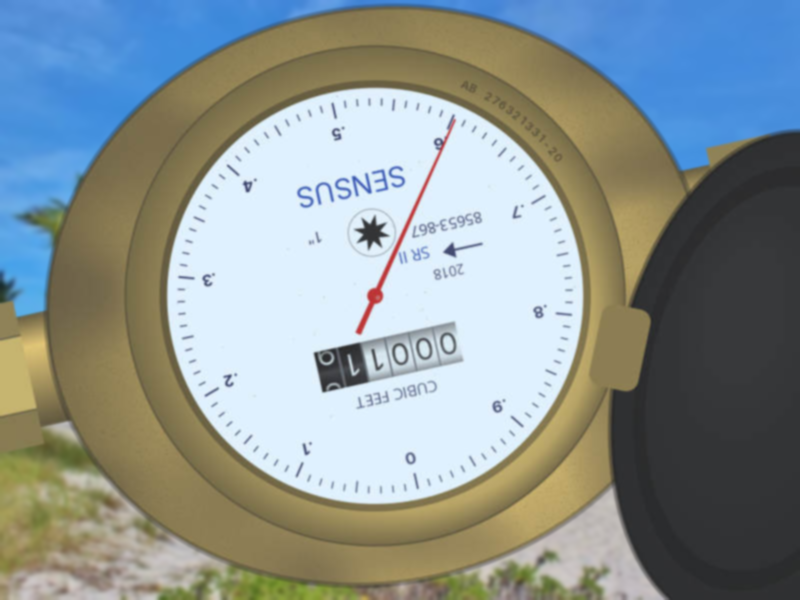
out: 118.60 ft³
